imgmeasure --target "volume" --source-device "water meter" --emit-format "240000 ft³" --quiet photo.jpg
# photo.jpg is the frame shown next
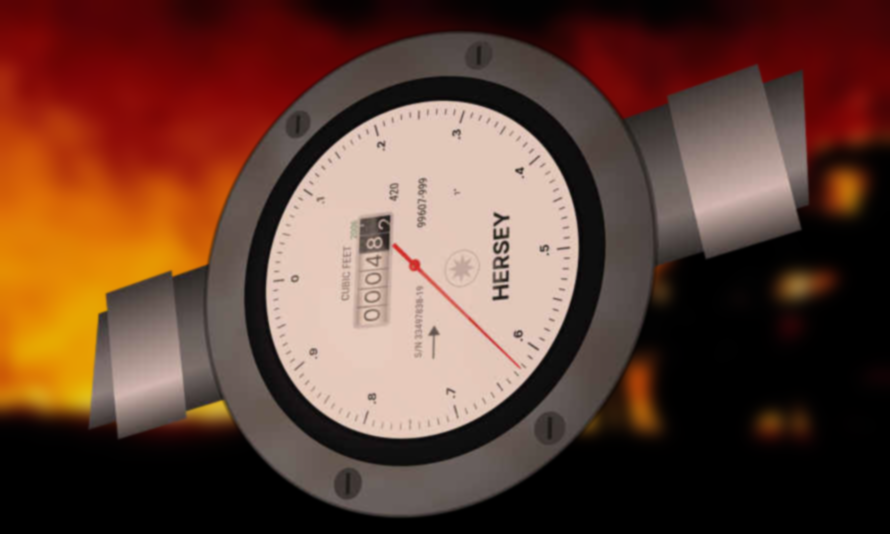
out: 481.62 ft³
